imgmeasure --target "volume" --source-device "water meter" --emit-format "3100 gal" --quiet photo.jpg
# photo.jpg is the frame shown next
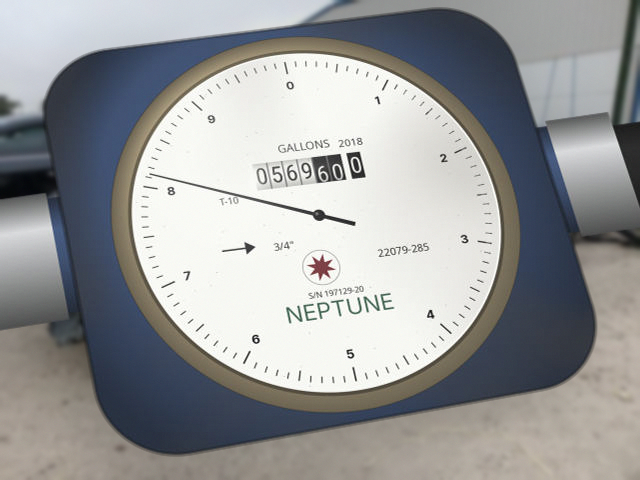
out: 569598.1 gal
